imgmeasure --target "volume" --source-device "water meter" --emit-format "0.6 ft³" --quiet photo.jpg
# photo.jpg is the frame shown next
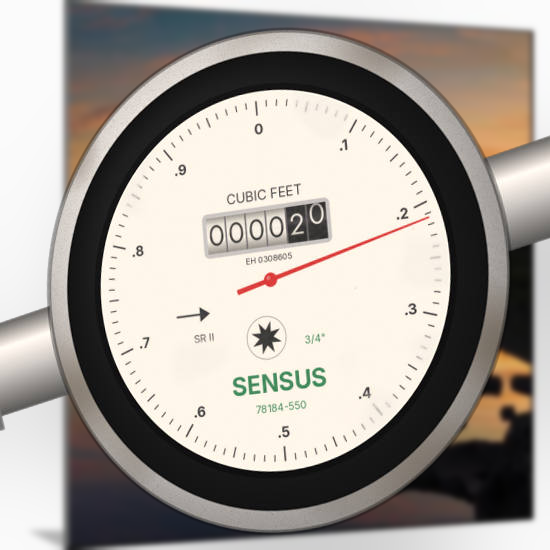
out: 20.21 ft³
